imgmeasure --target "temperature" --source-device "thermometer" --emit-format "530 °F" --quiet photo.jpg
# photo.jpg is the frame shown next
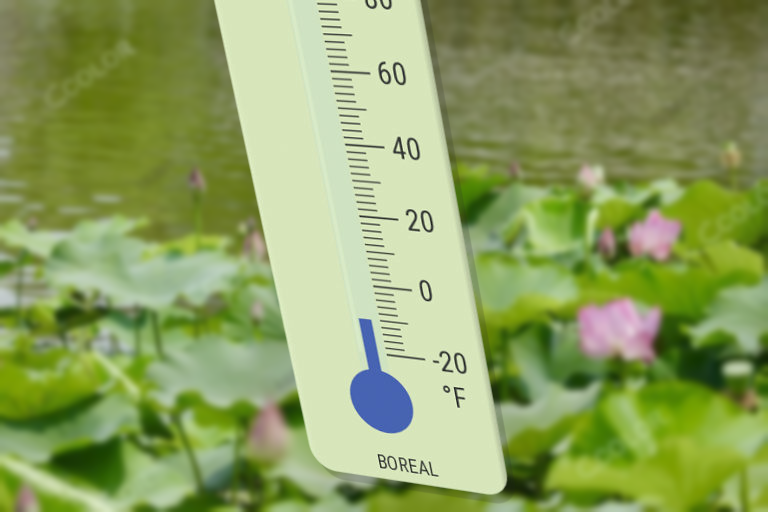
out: -10 °F
